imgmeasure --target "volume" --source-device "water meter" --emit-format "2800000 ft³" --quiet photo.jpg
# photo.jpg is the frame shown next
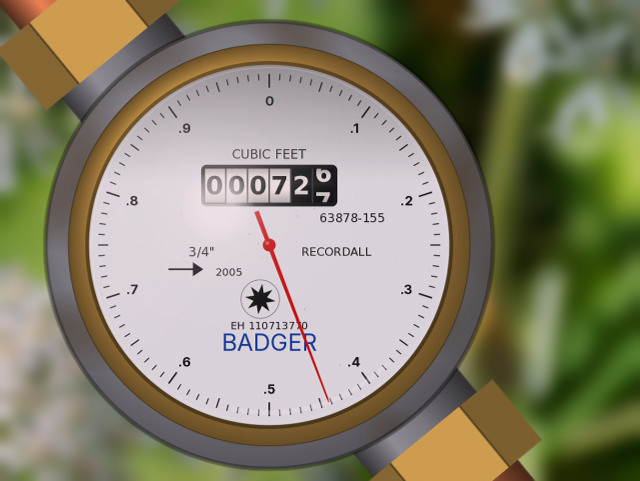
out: 726.44 ft³
